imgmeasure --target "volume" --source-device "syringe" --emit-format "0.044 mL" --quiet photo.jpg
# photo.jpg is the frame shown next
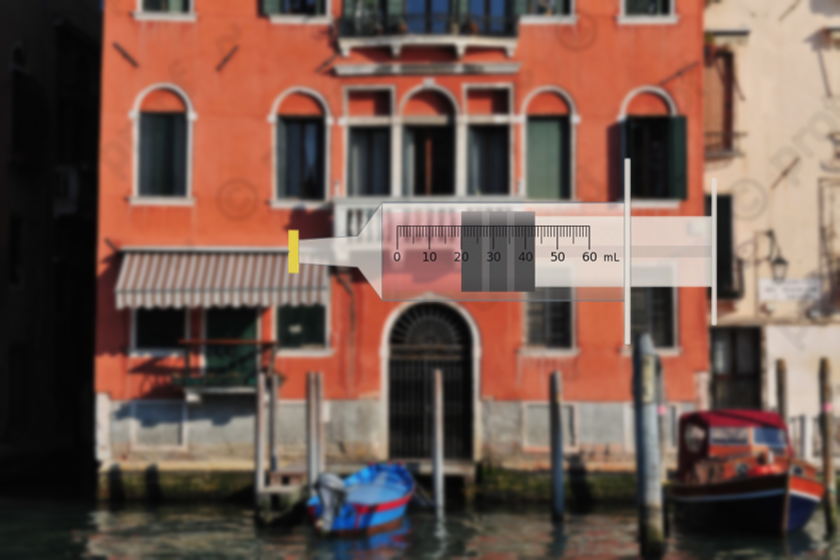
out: 20 mL
